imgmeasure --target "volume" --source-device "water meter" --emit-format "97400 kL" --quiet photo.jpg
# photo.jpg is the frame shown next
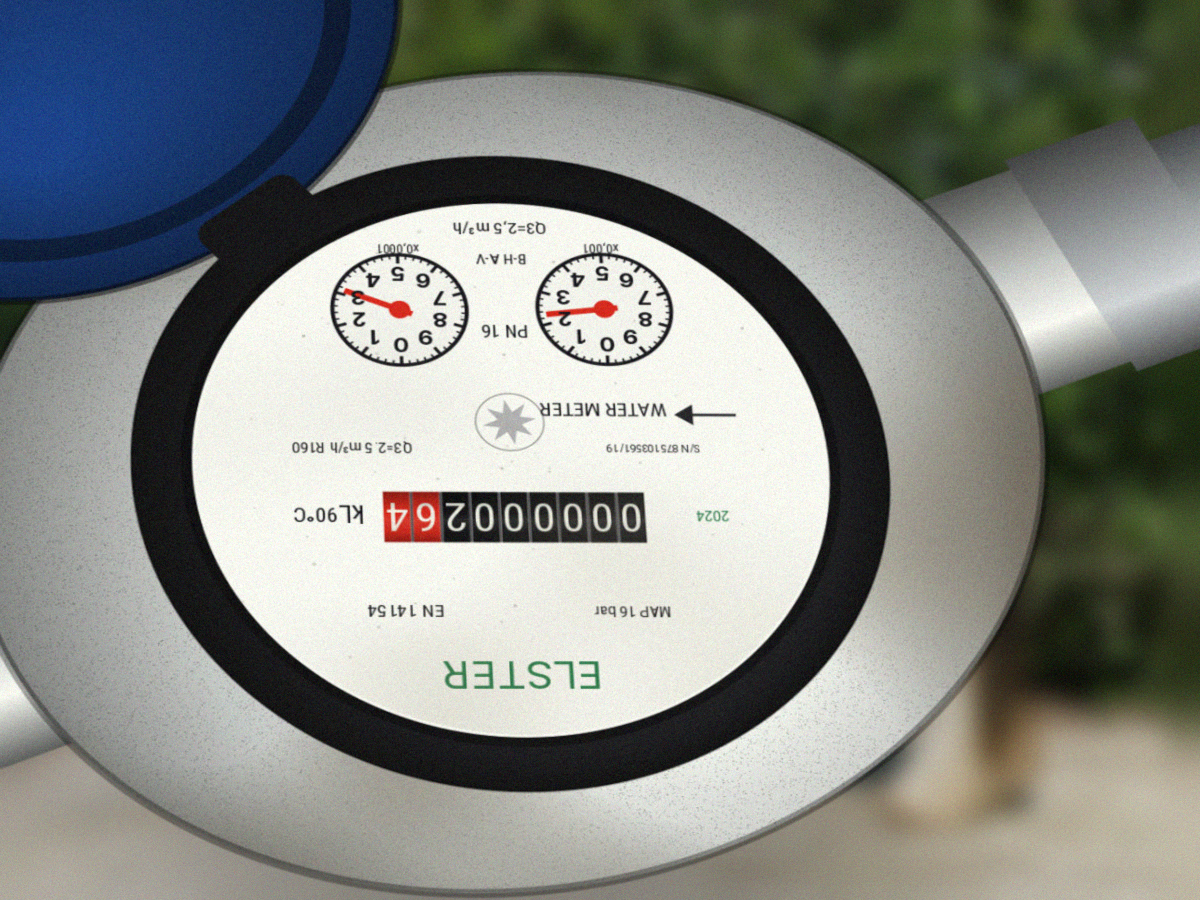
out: 2.6423 kL
